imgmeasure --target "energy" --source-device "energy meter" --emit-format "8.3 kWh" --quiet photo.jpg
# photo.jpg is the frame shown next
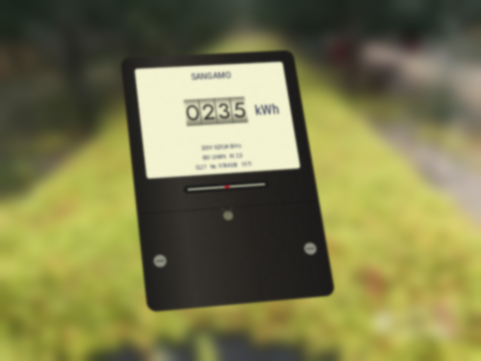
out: 235 kWh
